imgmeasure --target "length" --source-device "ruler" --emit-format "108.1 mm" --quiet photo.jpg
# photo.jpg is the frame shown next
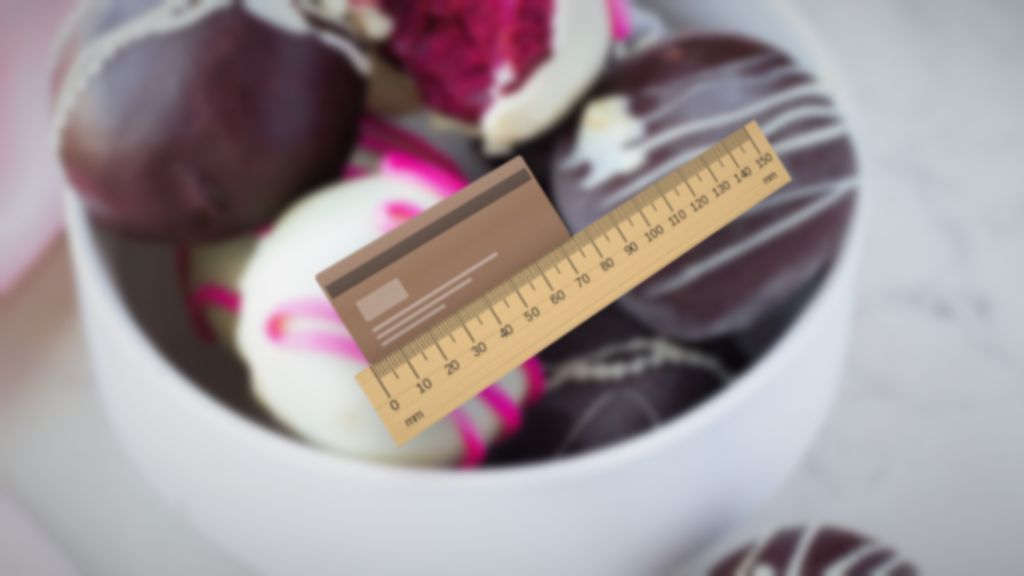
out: 75 mm
